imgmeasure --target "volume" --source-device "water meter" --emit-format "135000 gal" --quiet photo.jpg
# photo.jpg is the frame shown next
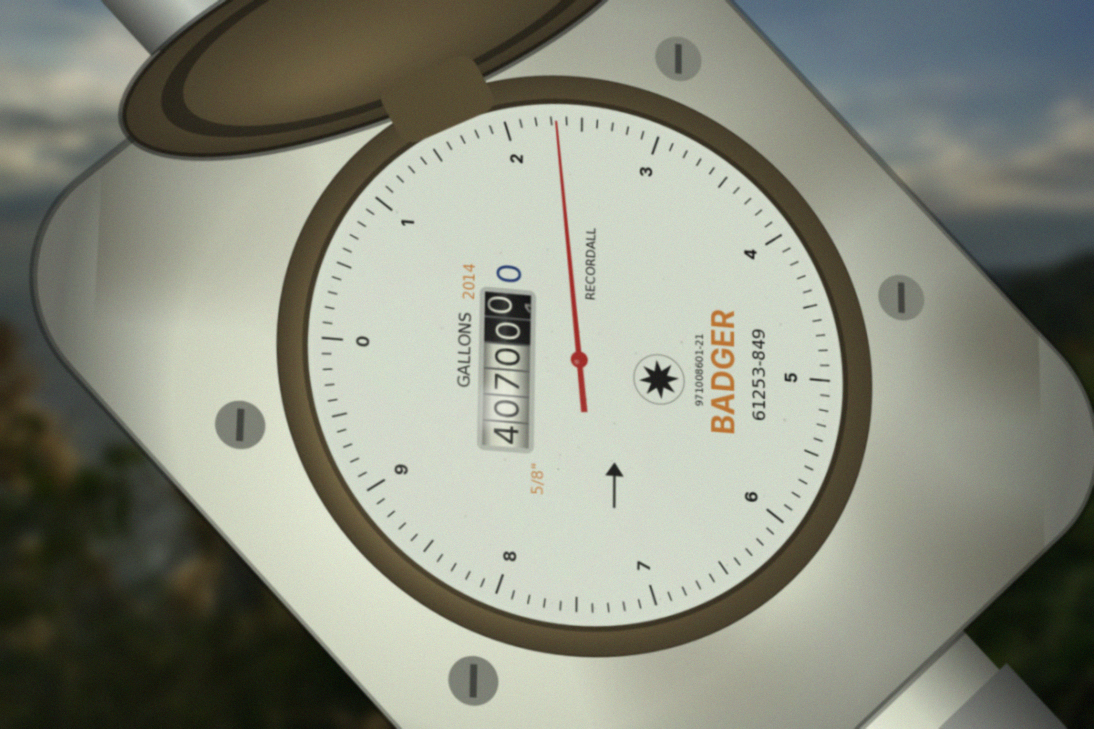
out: 4070002.3 gal
